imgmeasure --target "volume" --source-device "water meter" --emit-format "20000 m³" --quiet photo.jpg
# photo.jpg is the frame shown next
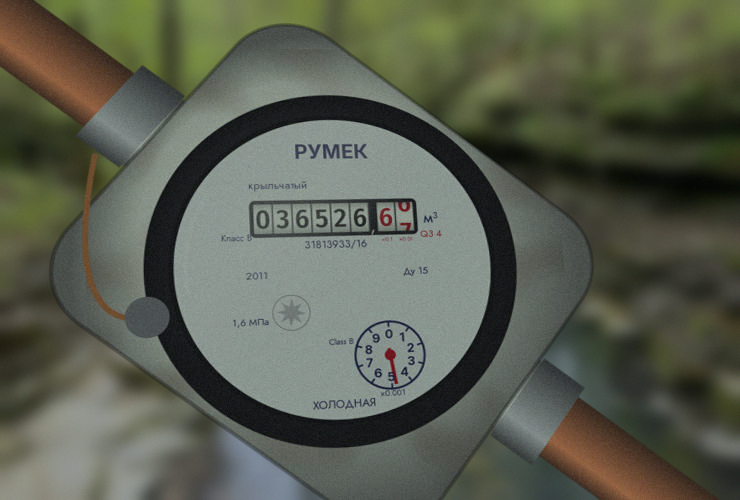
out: 36526.664 m³
